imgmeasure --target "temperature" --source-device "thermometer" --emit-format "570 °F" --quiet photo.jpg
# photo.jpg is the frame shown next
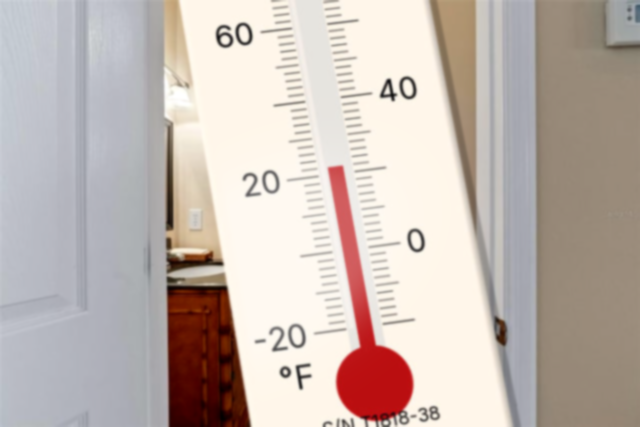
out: 22 °F
